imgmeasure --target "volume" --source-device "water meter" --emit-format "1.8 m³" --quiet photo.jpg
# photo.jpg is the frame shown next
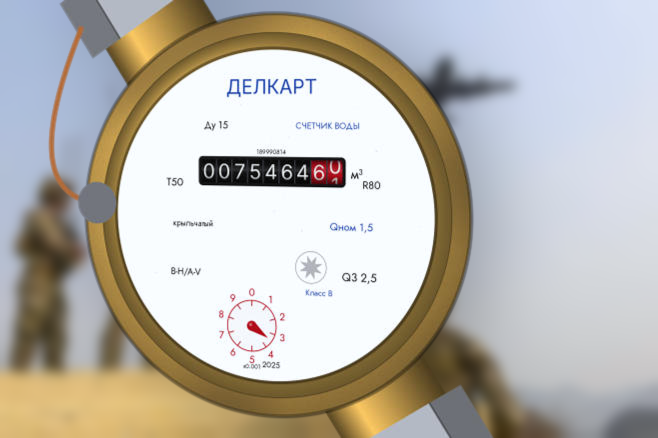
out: 75464.603 m³
